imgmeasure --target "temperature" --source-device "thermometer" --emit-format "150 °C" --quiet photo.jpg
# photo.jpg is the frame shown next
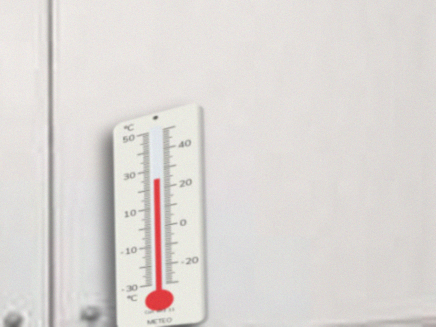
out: 25 °C
